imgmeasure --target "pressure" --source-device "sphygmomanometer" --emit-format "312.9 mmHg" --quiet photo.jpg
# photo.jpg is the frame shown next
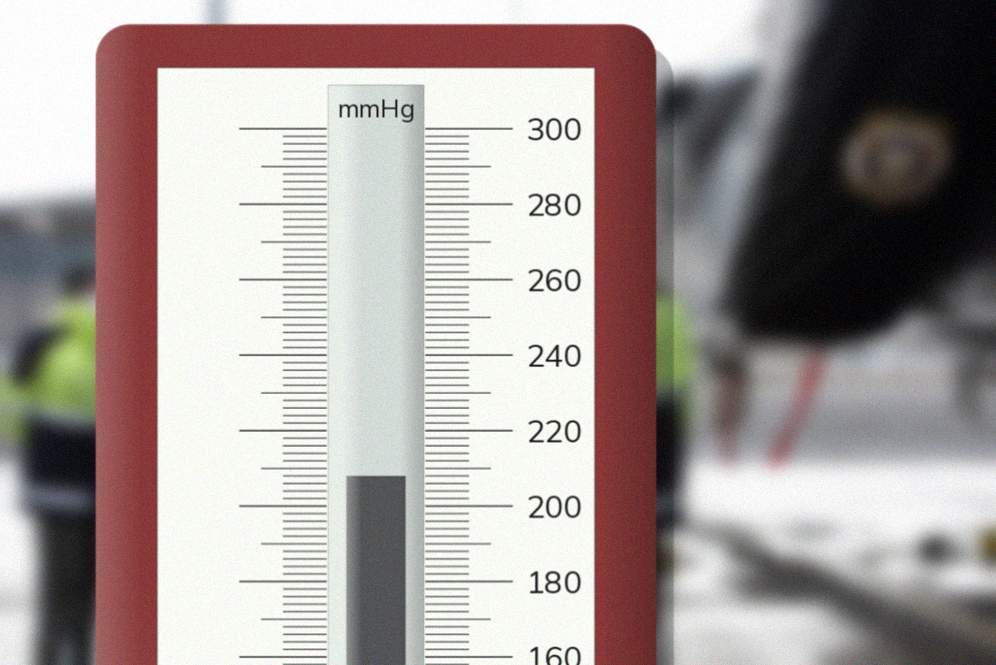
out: 208 mmHg
